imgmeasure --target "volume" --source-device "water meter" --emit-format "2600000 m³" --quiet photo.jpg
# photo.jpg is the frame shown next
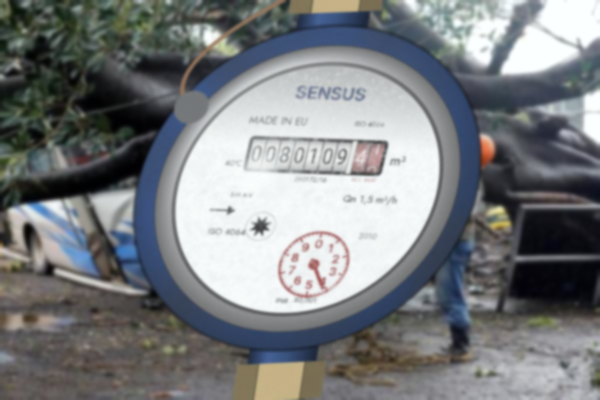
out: 80109.414 m³
